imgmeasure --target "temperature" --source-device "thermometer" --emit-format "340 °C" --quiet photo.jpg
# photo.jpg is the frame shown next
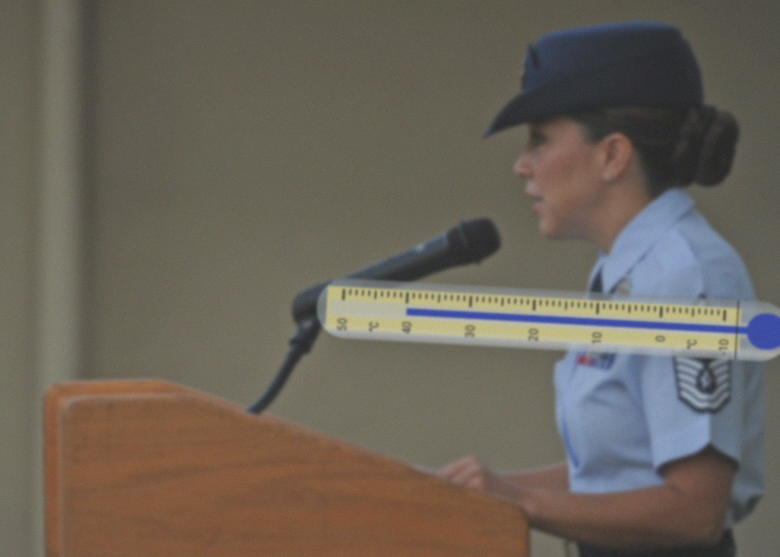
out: 40 °C
